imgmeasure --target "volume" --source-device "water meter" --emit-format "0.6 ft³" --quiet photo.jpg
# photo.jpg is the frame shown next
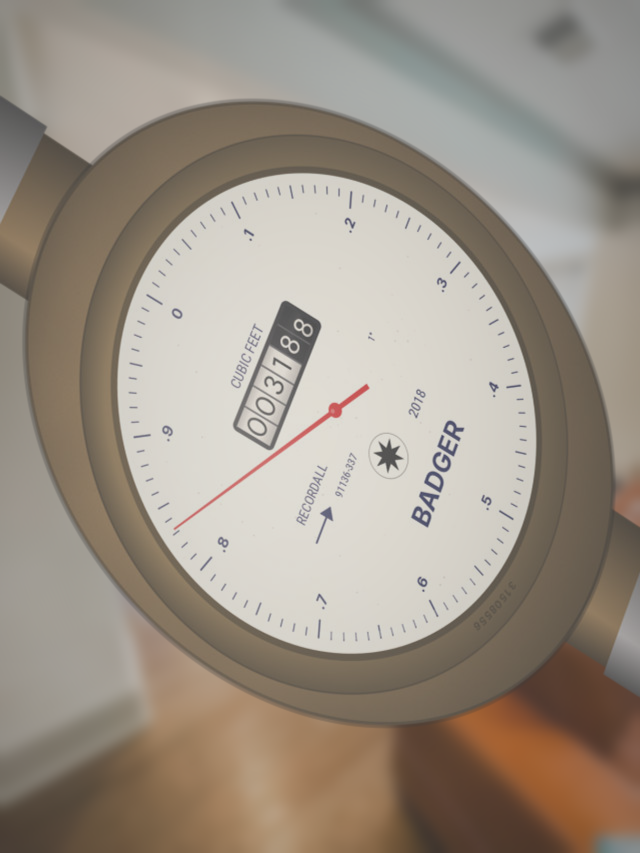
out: 3187.83 ft³
